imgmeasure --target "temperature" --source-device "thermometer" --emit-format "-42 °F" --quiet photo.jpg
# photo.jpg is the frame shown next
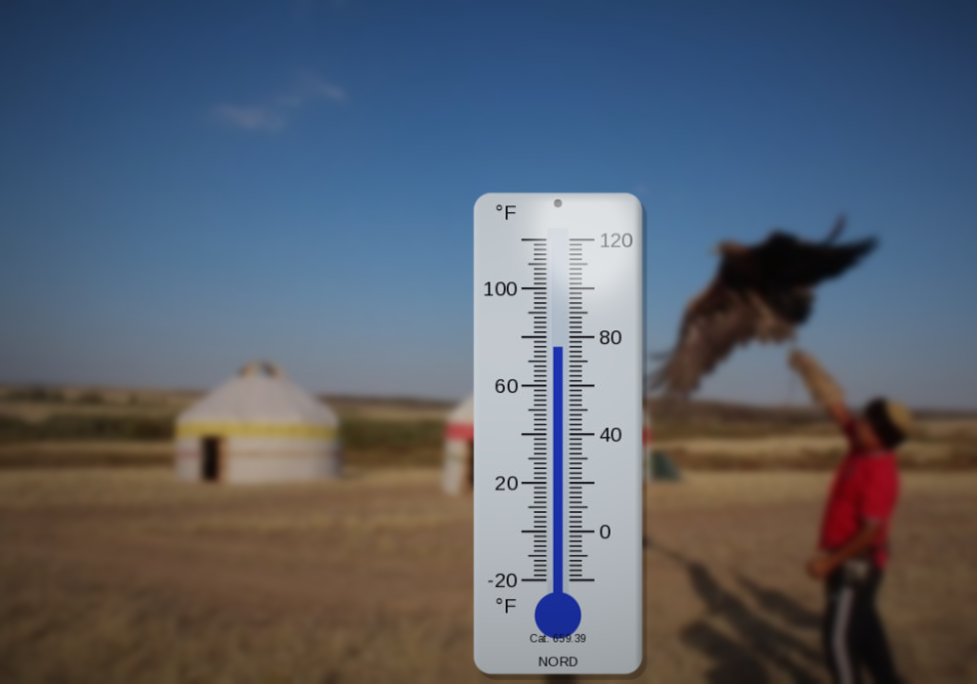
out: 76 °F
